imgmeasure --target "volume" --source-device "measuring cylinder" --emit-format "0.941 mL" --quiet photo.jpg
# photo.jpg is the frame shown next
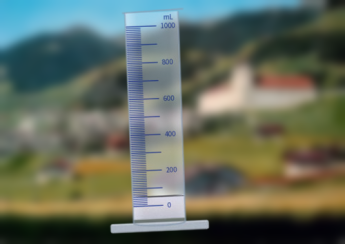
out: 50 mL
